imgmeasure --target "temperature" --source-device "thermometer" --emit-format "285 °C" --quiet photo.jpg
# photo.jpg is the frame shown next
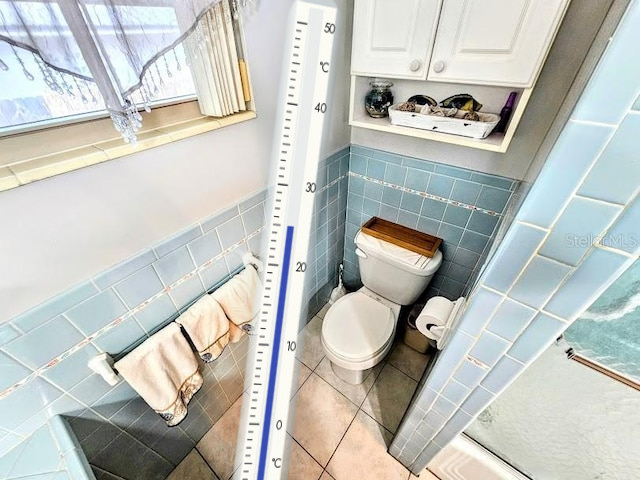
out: 25 °C
